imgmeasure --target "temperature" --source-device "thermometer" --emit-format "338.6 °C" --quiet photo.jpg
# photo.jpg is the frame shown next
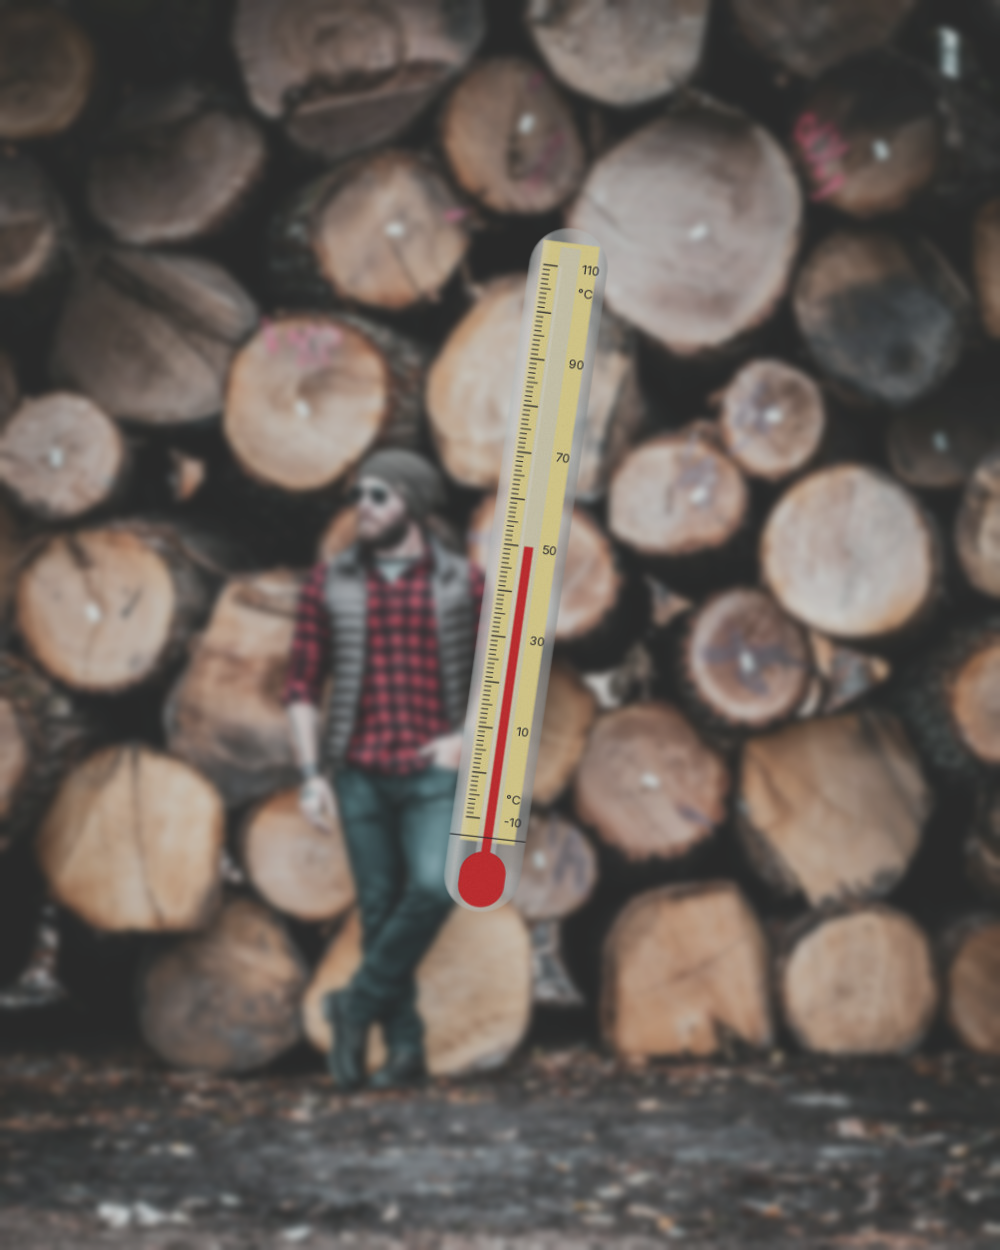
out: 50 °C
